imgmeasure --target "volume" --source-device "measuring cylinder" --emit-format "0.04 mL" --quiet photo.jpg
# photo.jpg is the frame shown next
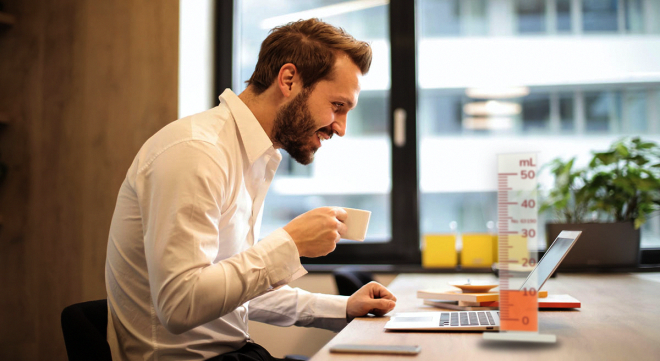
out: 10 mL
